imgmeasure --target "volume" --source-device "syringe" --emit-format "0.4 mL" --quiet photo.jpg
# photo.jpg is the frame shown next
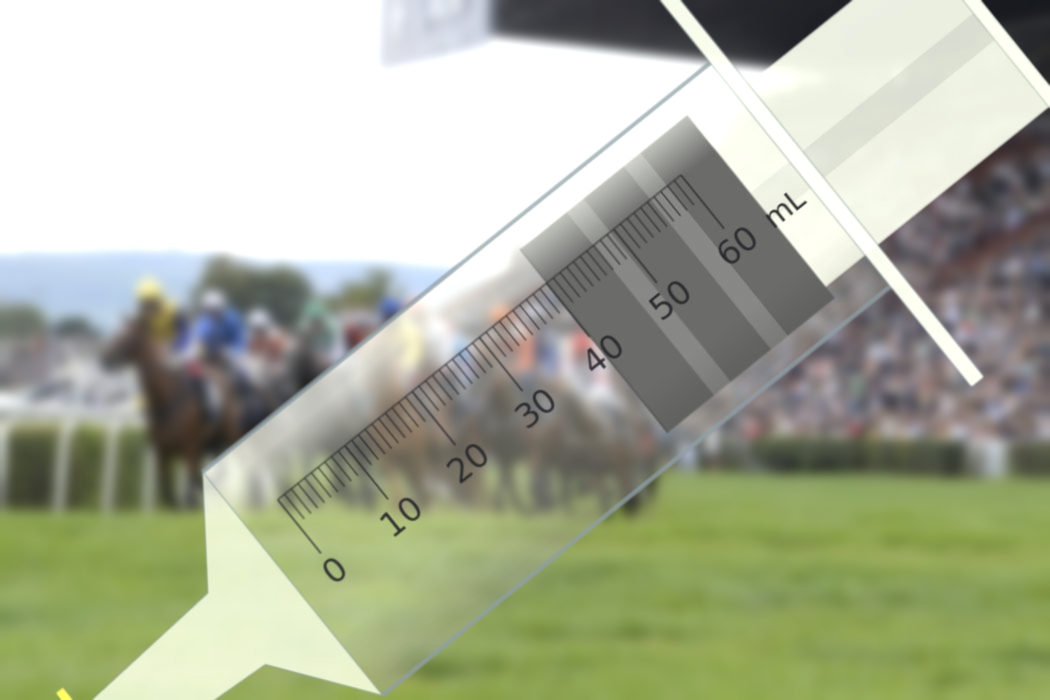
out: 40 mL
